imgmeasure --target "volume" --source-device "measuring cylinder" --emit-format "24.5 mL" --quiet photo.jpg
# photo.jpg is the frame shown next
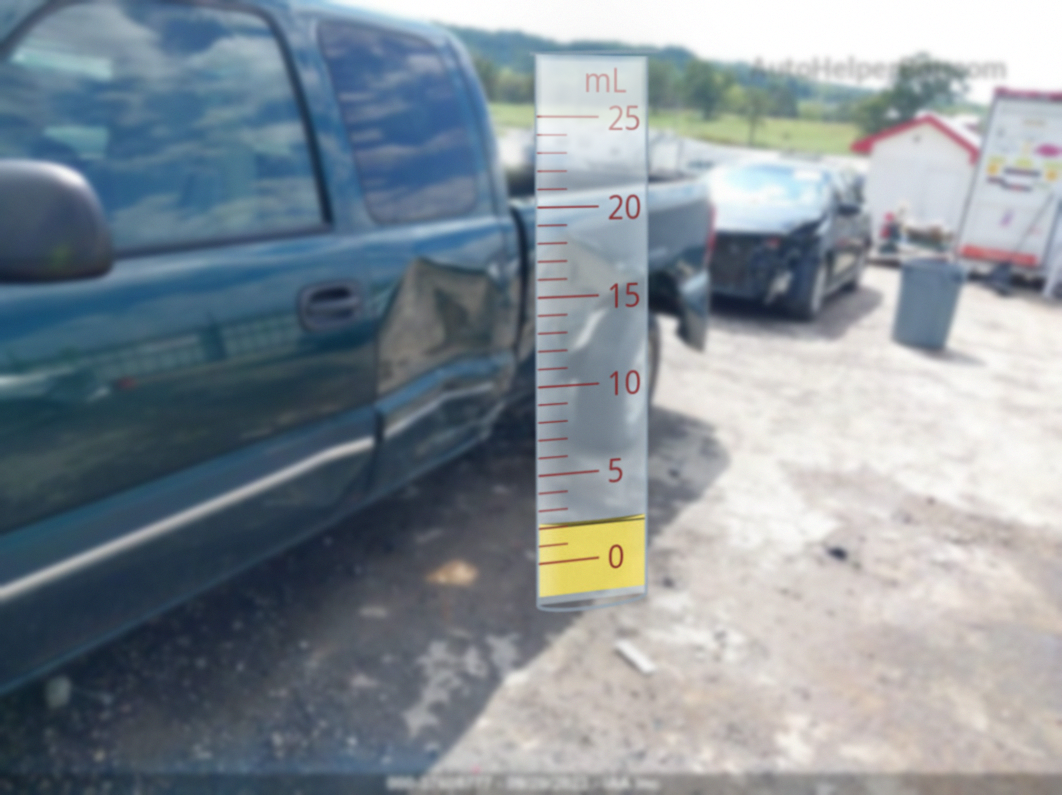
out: 2 mL
